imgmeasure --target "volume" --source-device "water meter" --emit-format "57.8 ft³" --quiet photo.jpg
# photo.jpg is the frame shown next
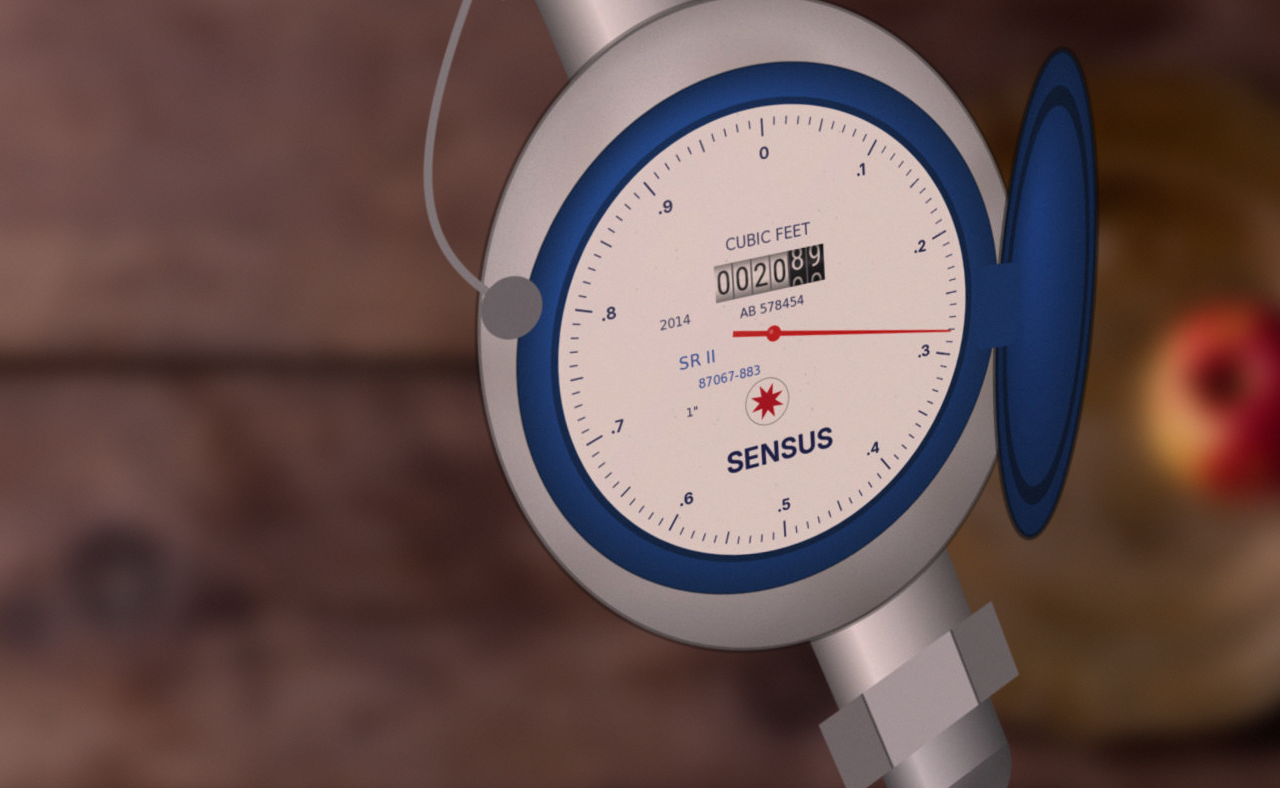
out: 2089.28 ft³
